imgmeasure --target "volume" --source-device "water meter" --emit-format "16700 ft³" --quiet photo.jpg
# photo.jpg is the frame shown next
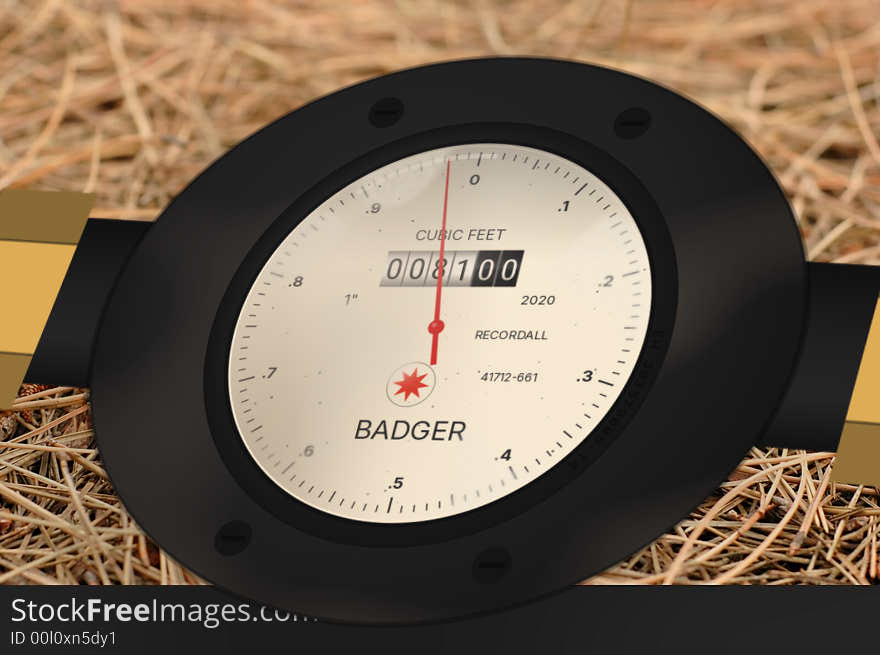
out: 8099.97 ft³
